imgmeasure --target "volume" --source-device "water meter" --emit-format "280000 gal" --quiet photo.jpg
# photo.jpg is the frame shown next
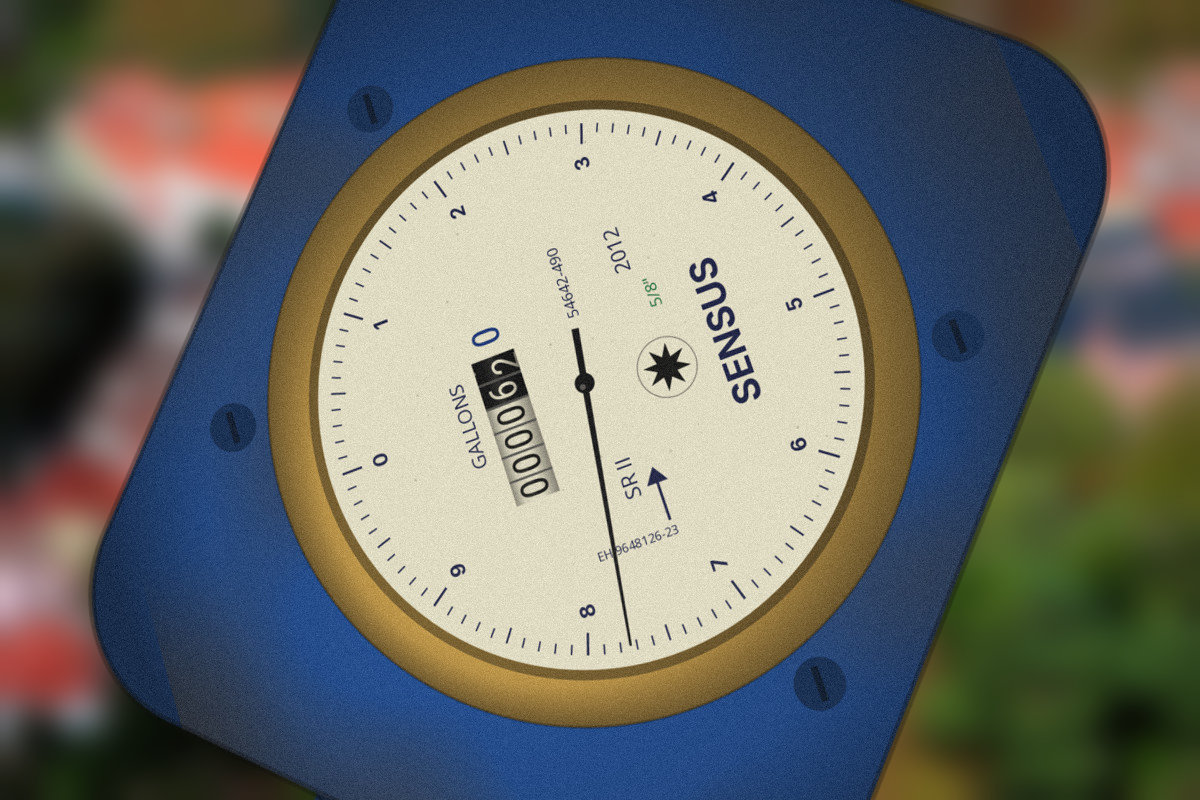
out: 617.7 gal
